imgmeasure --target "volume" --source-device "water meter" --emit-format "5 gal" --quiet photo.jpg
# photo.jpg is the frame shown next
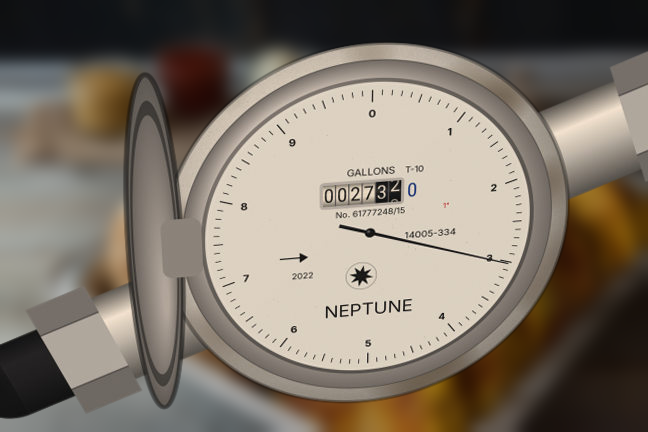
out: 27323.0 gal
